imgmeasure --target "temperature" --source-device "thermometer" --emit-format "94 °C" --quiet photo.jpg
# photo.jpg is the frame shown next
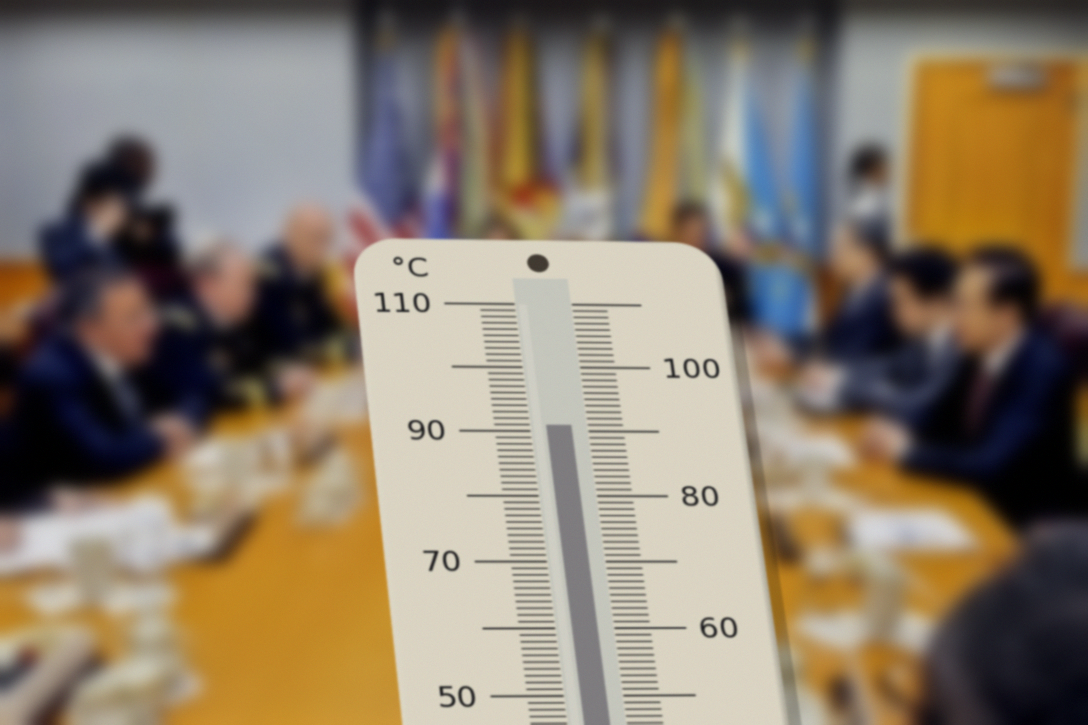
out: 91 °C
